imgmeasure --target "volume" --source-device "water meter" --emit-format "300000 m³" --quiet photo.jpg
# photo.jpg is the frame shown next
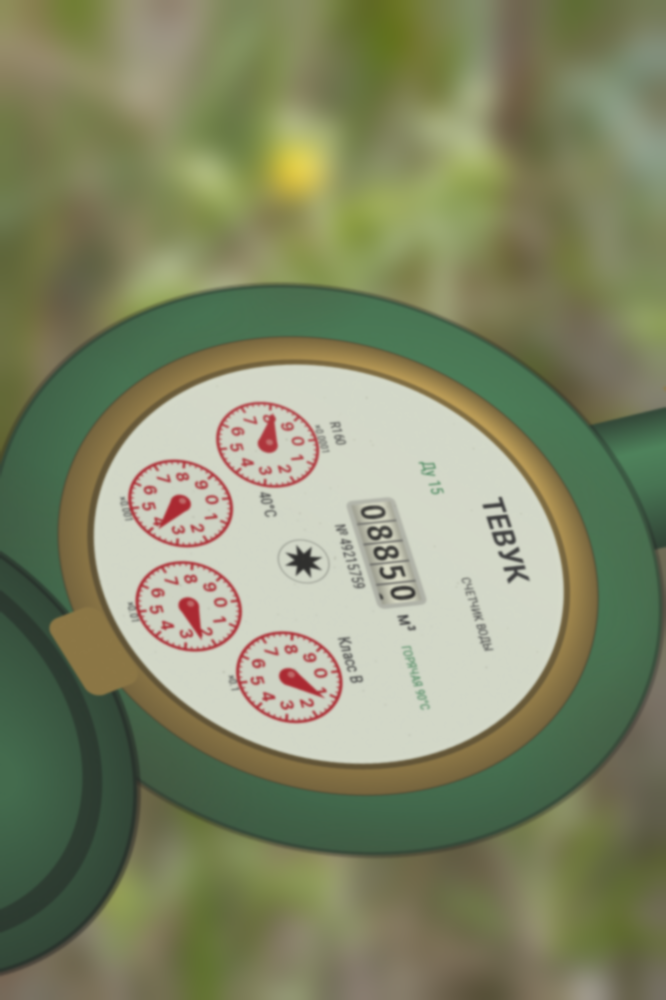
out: 8850.1238 m³
